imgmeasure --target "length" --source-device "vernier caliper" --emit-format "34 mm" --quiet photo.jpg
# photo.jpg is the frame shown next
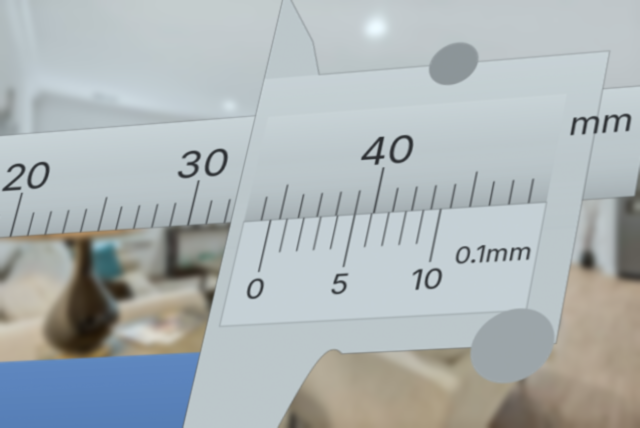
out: 34.5 mm
